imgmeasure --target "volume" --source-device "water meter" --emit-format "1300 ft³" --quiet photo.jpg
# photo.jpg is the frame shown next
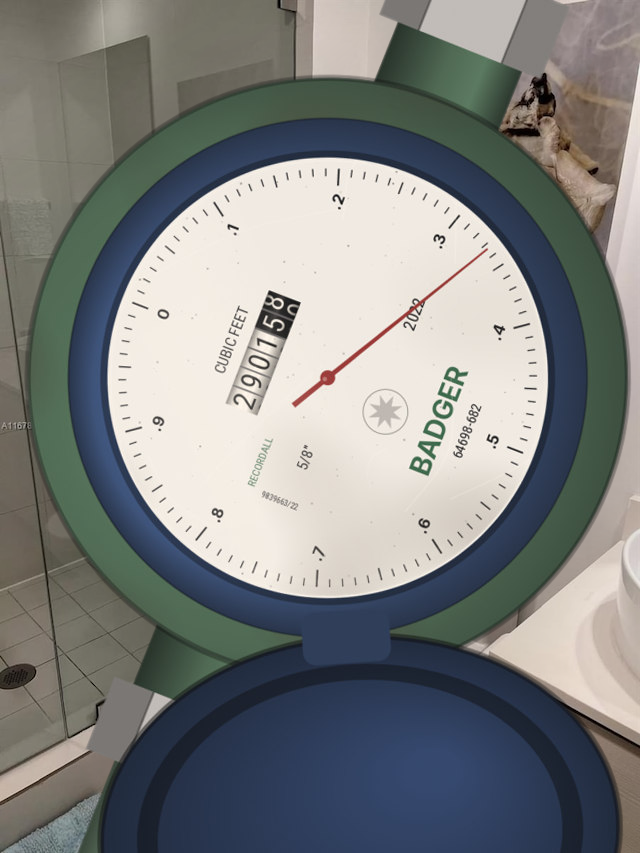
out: 290158.33 ft³
